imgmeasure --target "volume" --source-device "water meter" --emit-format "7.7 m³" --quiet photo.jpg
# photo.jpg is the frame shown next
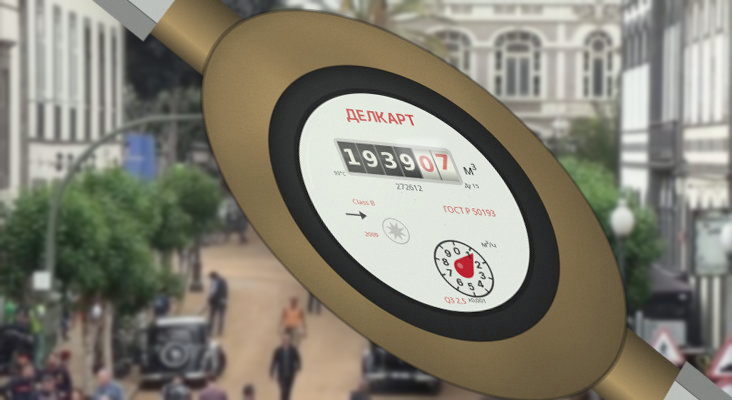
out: 1939.071 m³
